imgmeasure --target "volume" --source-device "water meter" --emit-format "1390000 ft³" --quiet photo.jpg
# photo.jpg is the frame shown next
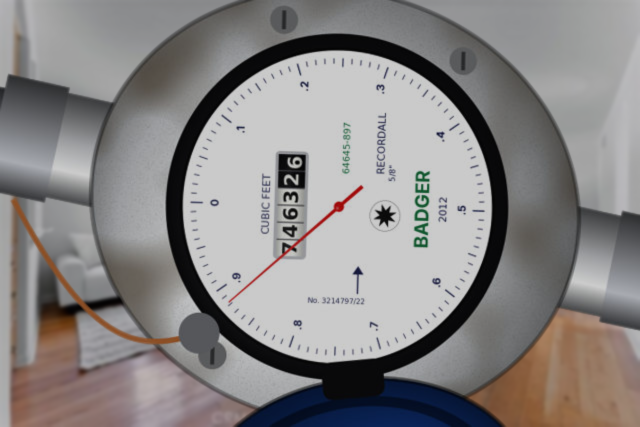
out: 746325.88 ft³
